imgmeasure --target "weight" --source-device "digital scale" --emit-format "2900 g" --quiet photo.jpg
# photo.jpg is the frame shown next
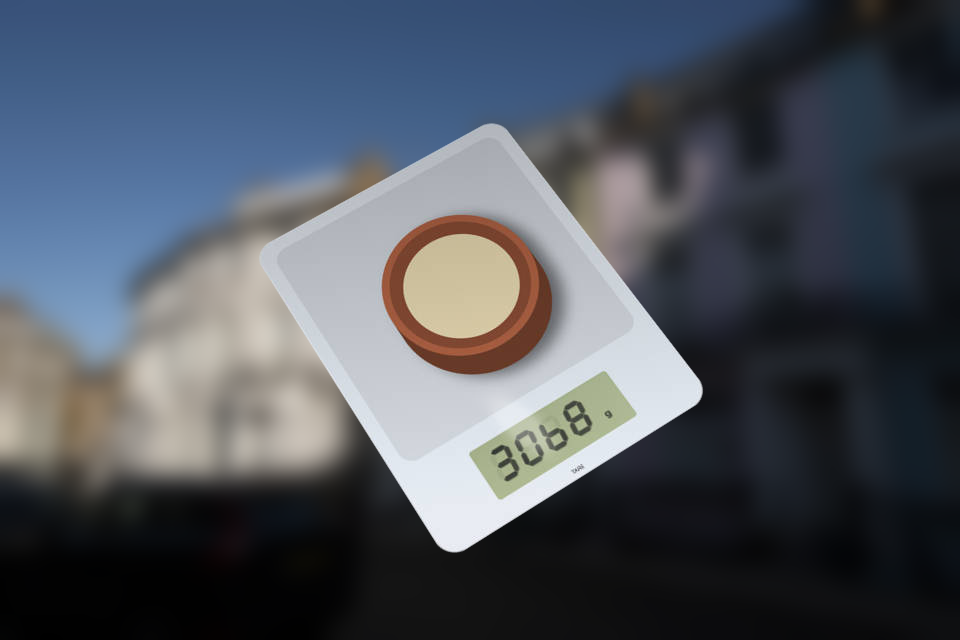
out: 3068 g
